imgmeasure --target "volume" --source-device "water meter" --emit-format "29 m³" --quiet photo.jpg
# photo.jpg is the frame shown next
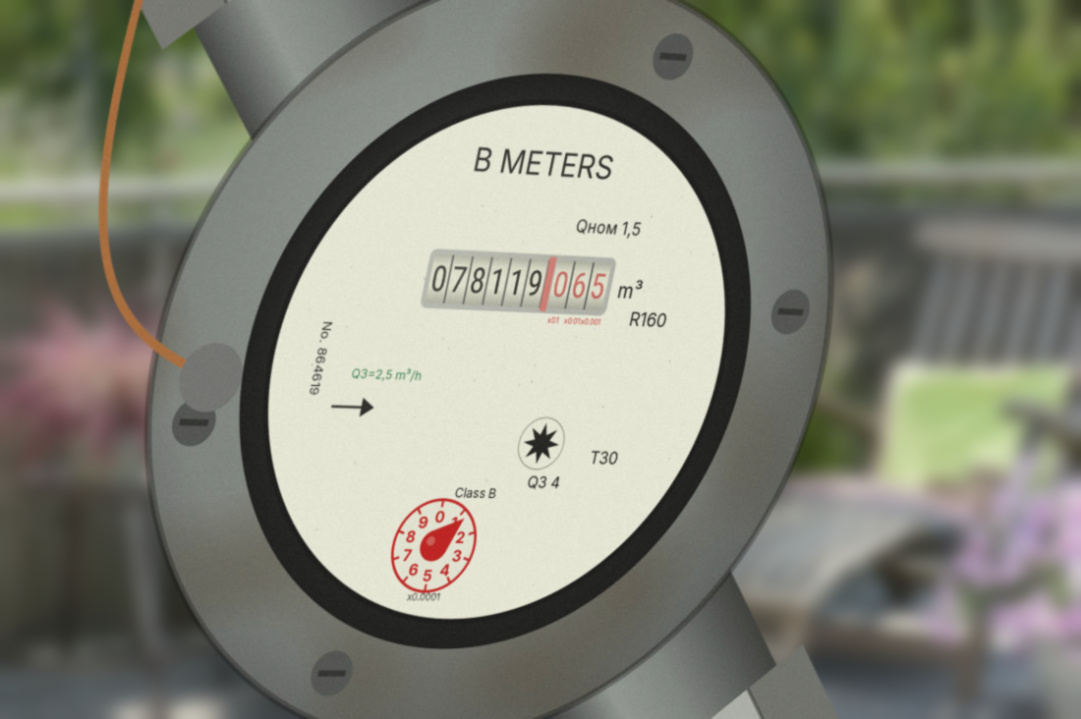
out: 78119.0651 m³
